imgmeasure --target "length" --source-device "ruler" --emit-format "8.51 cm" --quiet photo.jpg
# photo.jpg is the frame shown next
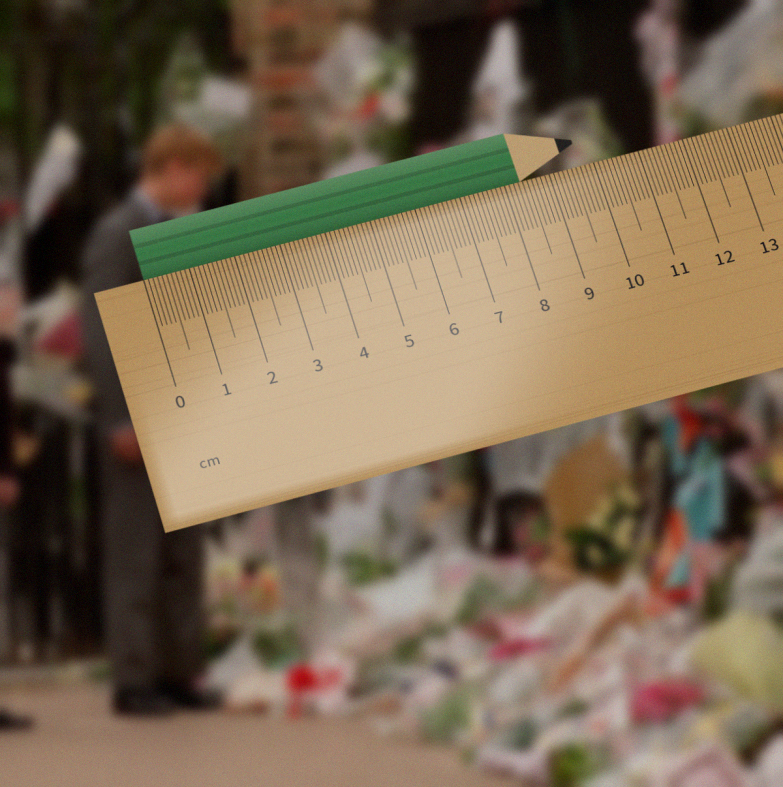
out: 9.7 cm
